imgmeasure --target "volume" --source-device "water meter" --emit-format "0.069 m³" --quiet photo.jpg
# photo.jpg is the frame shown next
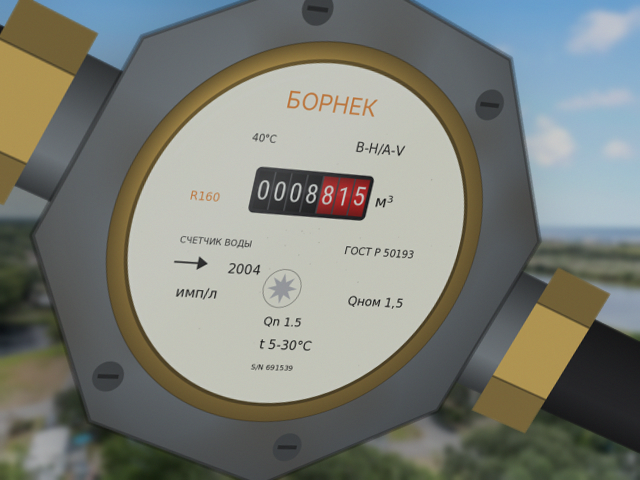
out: 8.815 m³
